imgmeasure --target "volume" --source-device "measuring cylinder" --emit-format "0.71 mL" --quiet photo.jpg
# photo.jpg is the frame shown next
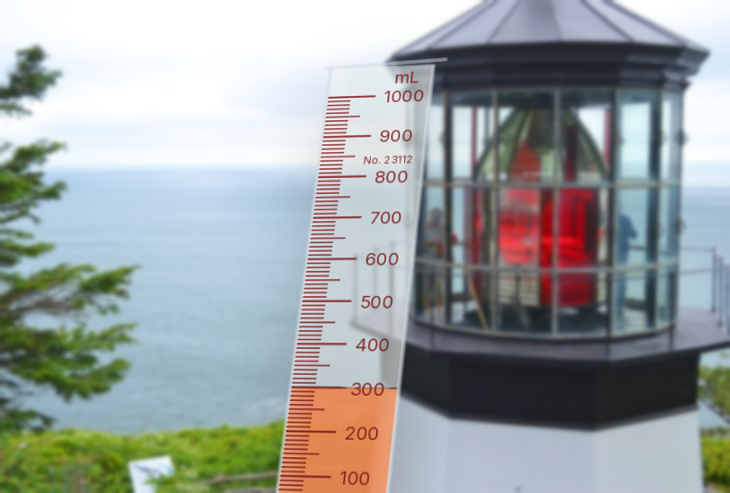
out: 300 mL
